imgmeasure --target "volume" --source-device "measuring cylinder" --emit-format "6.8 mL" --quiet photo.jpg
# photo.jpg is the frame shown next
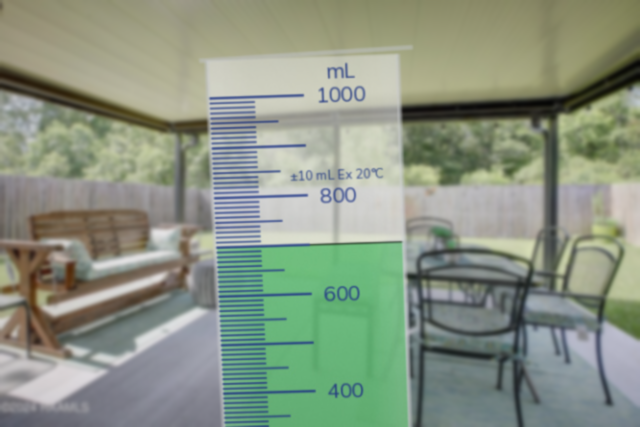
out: 700 mL
